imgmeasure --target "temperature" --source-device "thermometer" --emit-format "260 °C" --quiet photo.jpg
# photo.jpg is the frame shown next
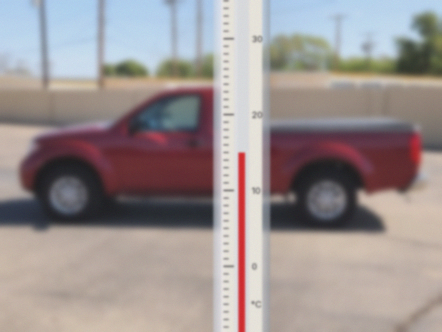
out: 15 °C
